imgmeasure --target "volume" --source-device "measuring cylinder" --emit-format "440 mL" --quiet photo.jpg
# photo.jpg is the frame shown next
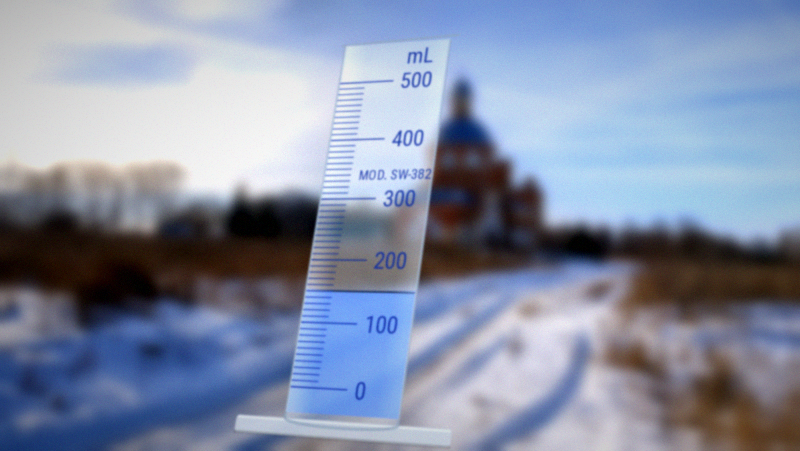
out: 150 mL
